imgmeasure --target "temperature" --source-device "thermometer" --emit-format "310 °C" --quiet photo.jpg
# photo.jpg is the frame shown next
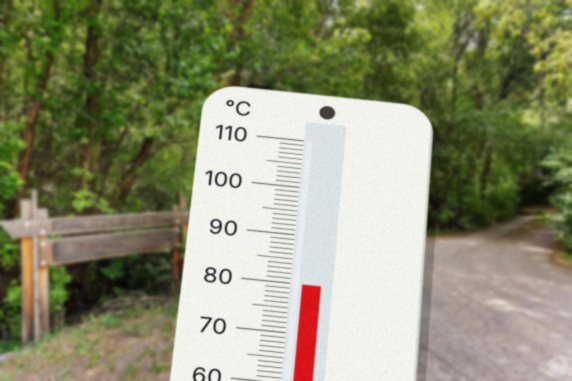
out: 80 °C
